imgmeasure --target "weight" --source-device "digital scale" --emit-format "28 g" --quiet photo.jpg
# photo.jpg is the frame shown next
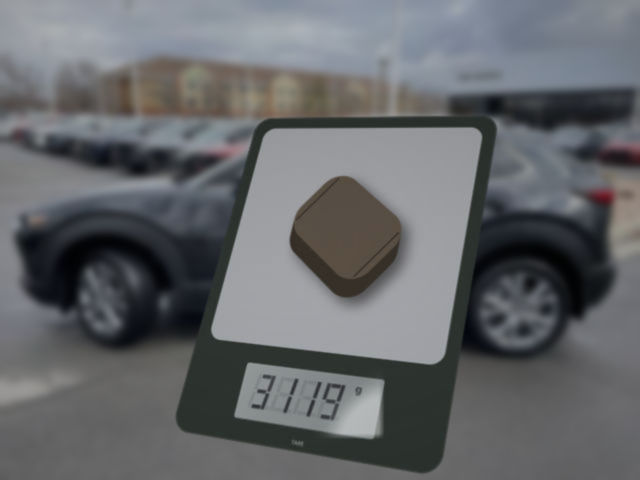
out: 3119 g
